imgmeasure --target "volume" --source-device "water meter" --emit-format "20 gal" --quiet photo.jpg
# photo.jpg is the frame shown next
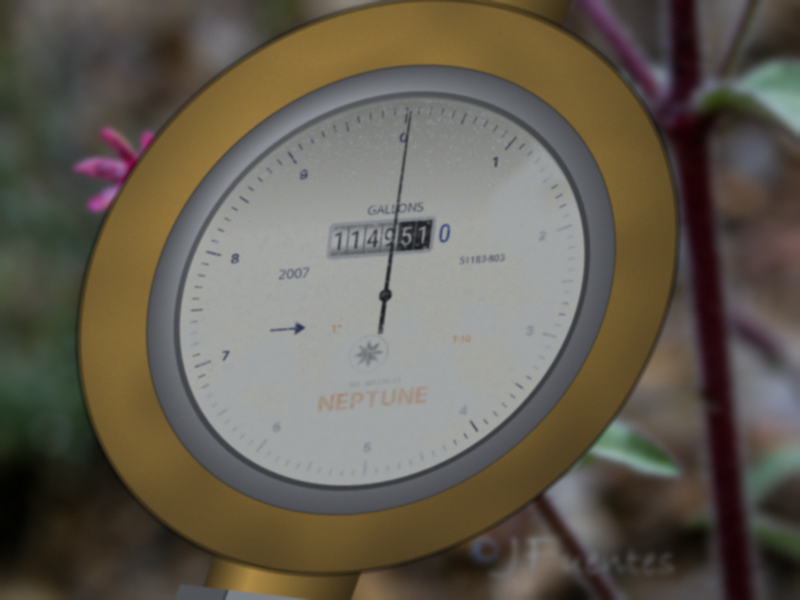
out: 1149510.0 gal
